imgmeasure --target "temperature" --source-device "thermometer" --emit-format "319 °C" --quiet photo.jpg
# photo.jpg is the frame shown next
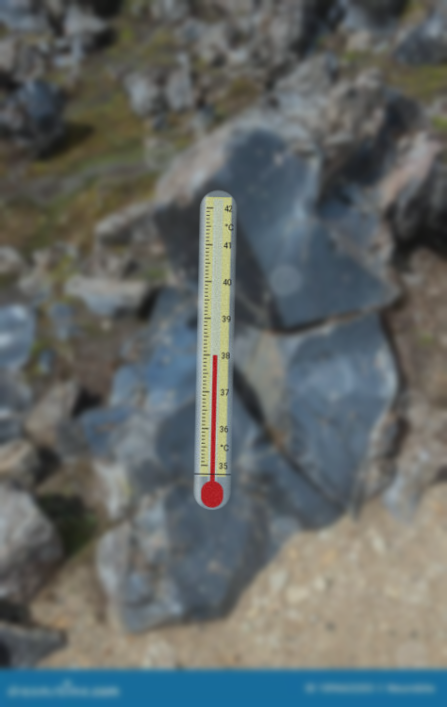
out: 38 °C
